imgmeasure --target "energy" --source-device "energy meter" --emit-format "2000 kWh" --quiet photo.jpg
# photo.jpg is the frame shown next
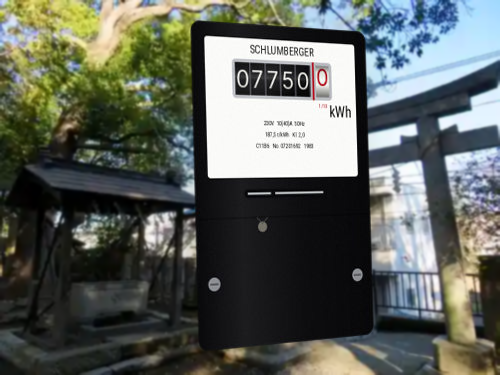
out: 7750.0 kWh
